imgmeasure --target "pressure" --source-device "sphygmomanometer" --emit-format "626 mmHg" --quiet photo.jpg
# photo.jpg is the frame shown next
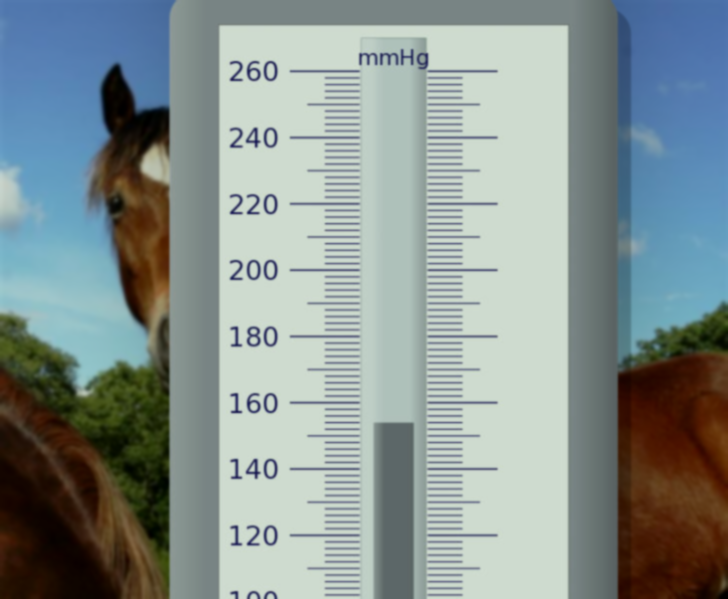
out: 154 mmHg
